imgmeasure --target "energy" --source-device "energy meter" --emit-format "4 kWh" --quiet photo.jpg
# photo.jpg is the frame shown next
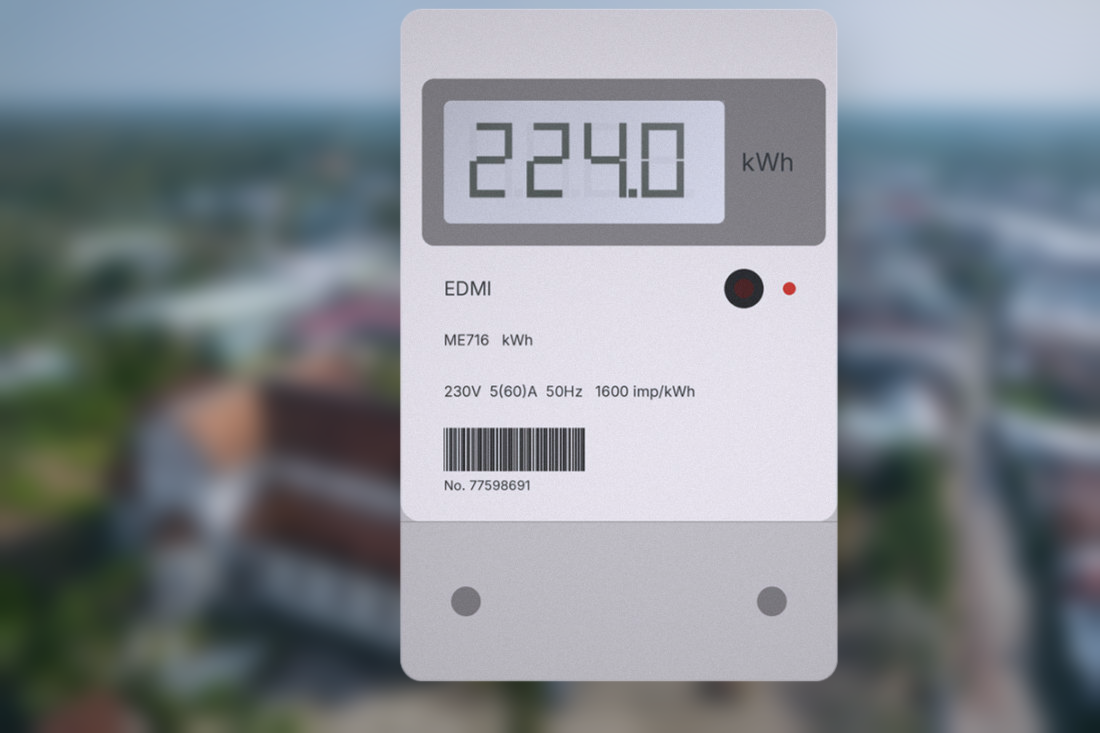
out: 224.0 kWh
